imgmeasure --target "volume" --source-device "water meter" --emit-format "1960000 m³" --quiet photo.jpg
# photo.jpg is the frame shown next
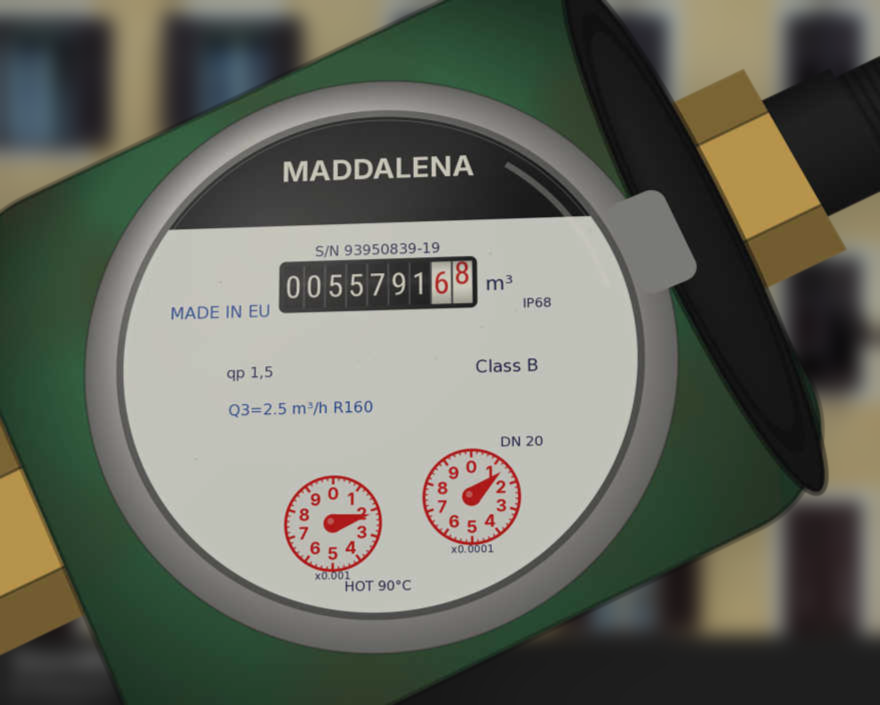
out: 55791.6821 m³
